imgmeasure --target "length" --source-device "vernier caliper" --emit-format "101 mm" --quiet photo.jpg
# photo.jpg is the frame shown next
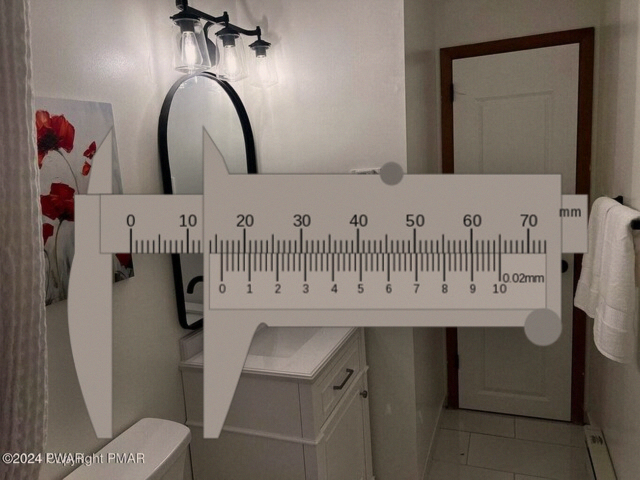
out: 16.0 mm
